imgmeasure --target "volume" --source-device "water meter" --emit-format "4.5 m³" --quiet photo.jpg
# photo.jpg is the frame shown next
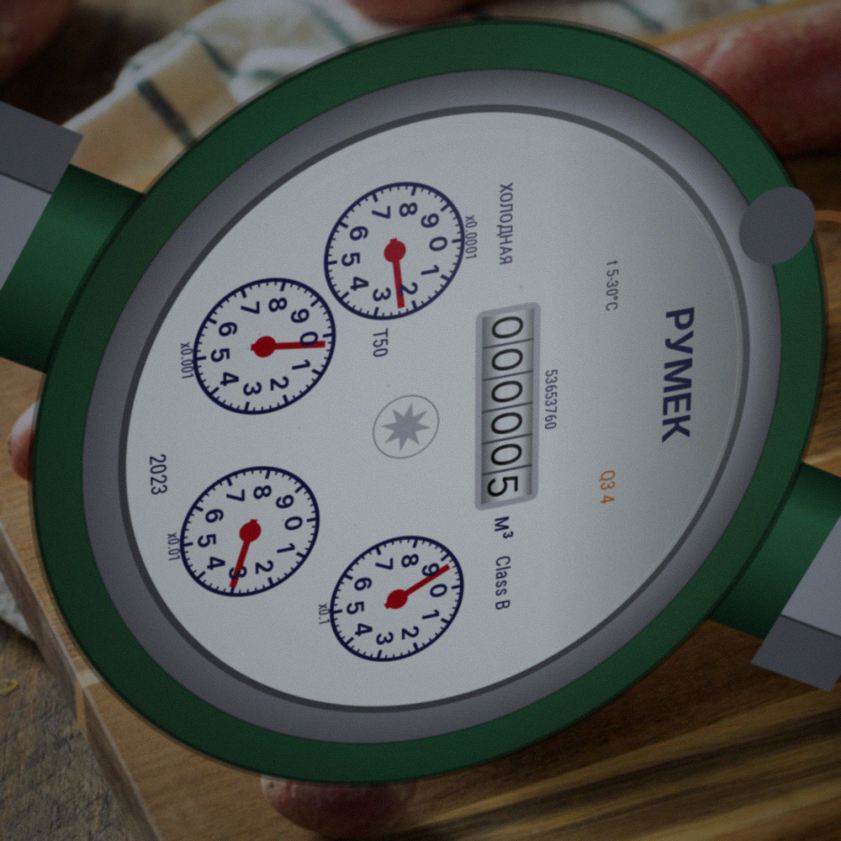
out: 4.9302 m³
